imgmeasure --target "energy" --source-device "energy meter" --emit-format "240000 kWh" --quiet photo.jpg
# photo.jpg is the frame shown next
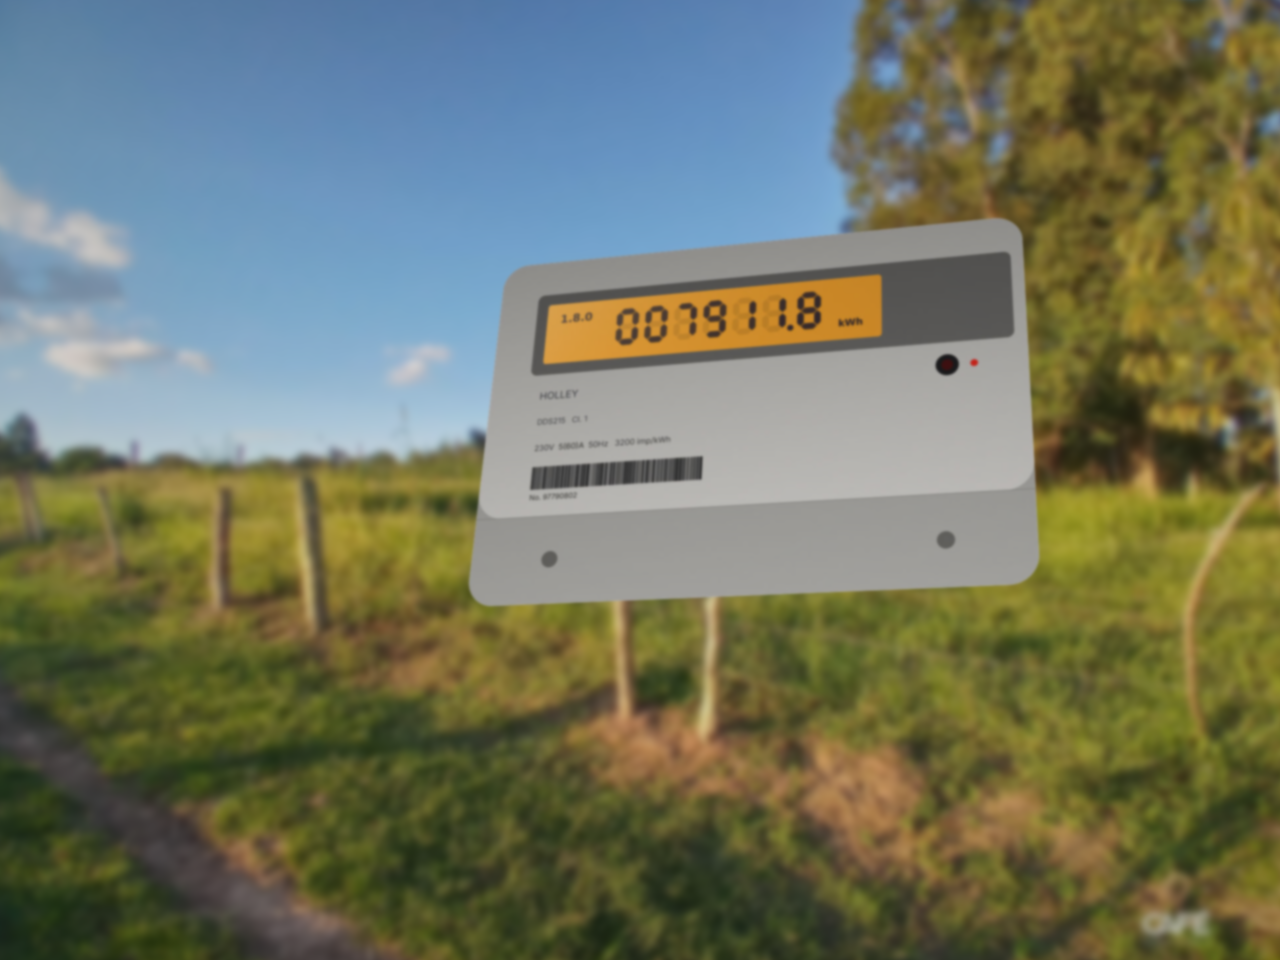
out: 7911.8 kWh
